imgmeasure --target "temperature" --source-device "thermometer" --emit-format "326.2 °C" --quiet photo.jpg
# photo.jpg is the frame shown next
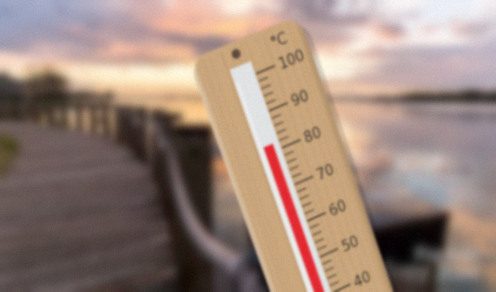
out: 82 °C
